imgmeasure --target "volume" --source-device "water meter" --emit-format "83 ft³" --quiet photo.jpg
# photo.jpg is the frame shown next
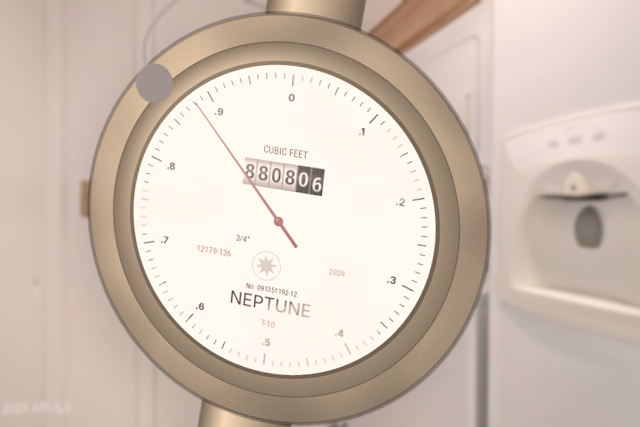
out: 880805.88 ft³
